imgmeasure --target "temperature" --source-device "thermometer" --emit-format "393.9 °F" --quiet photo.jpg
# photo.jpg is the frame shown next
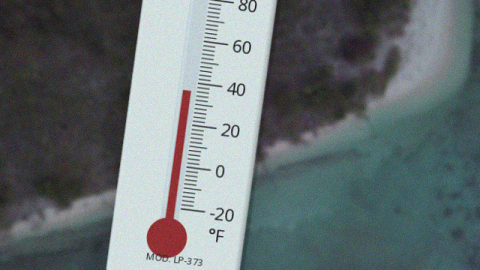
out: 36 °F
